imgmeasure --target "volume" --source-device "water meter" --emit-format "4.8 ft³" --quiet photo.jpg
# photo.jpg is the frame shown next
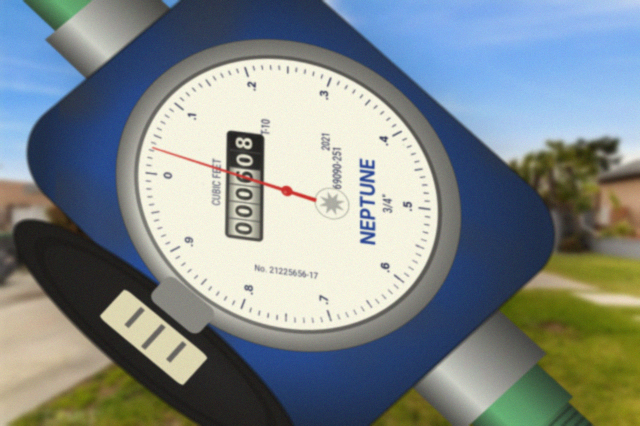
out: 608.03 ft³
